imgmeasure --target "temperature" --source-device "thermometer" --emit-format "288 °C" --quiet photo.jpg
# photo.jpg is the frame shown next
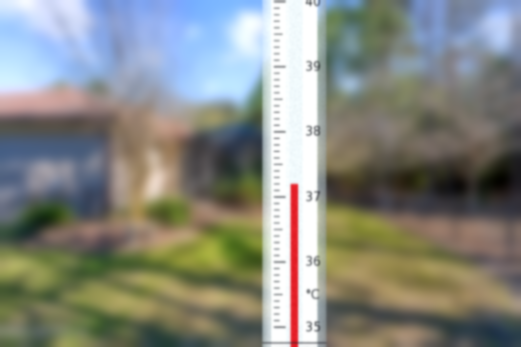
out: 37.2 °C
